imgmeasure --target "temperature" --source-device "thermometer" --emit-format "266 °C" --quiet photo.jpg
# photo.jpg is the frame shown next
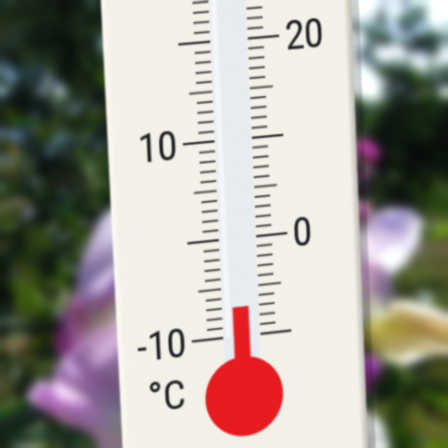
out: -7 °C
